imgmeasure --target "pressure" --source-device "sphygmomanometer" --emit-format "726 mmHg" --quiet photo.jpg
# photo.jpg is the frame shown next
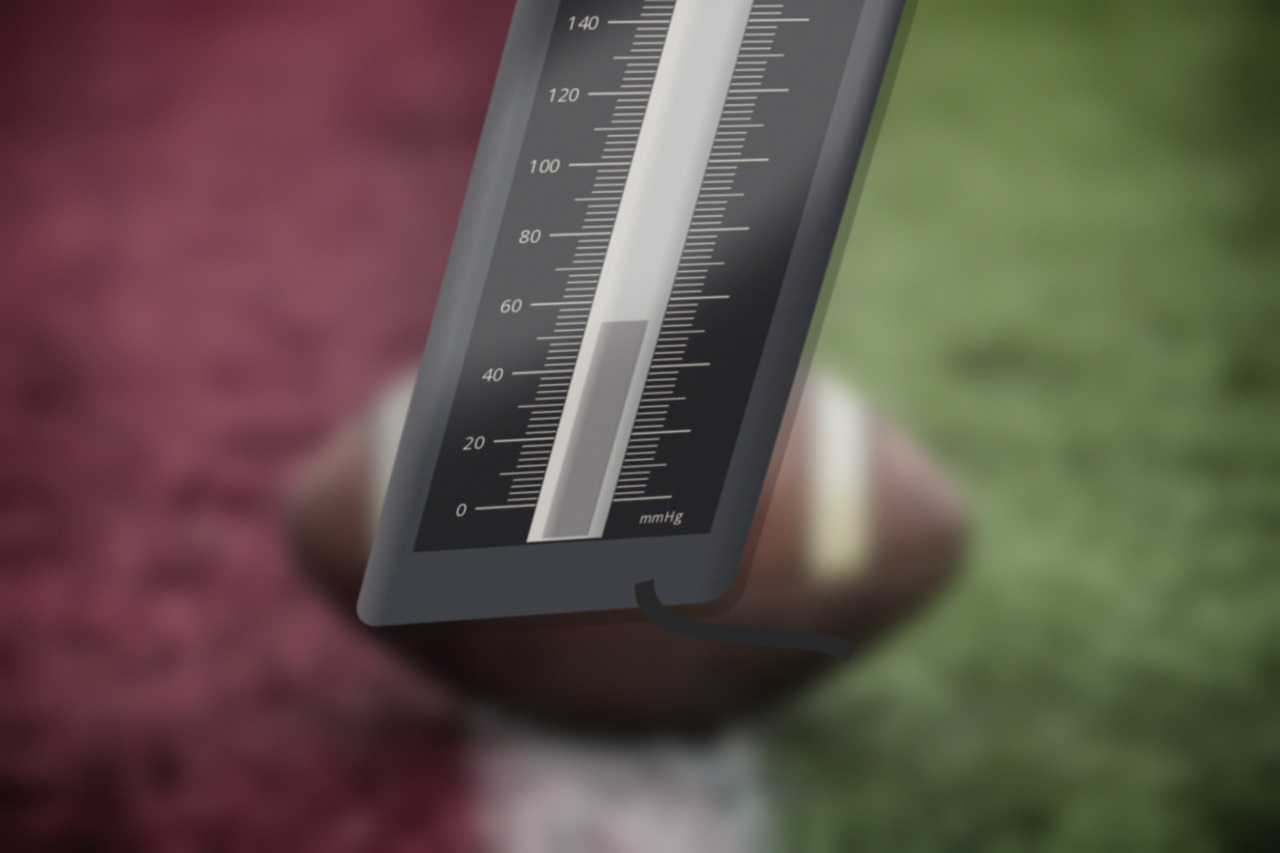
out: 54 mmHg
